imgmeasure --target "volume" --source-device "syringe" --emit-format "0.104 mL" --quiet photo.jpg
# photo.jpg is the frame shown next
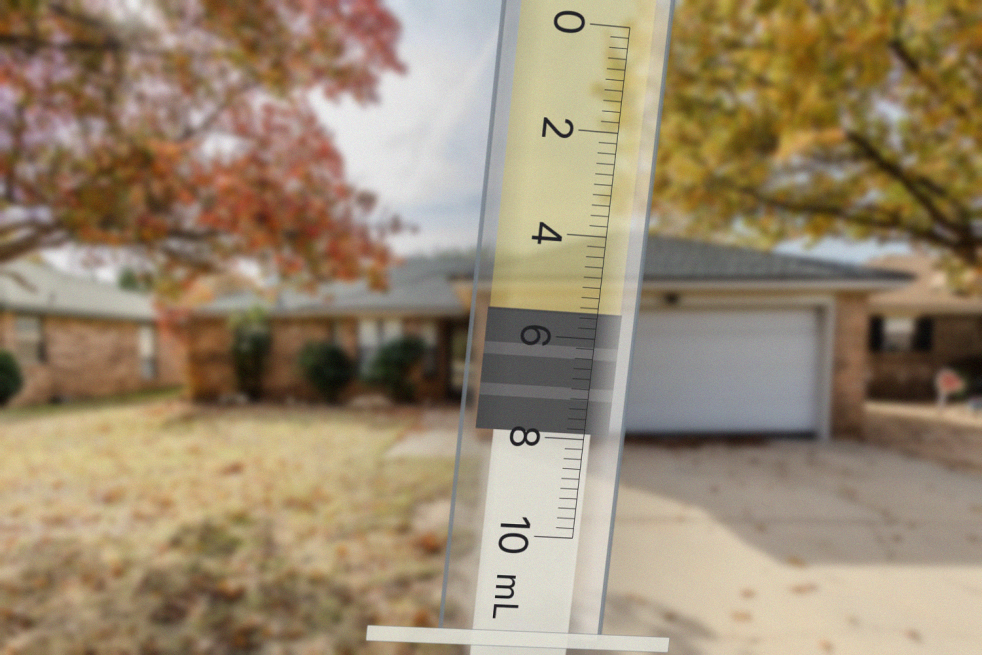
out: 5.5 mL
